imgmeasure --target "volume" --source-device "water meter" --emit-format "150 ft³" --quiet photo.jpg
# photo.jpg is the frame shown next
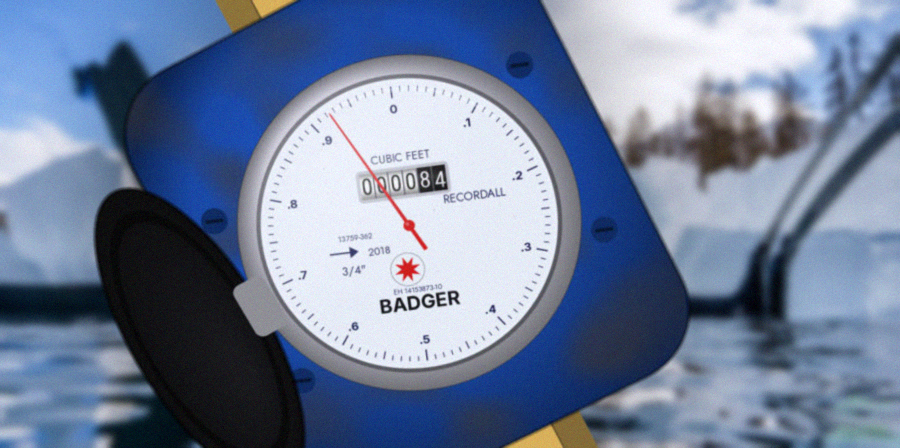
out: 83.92 ft³
